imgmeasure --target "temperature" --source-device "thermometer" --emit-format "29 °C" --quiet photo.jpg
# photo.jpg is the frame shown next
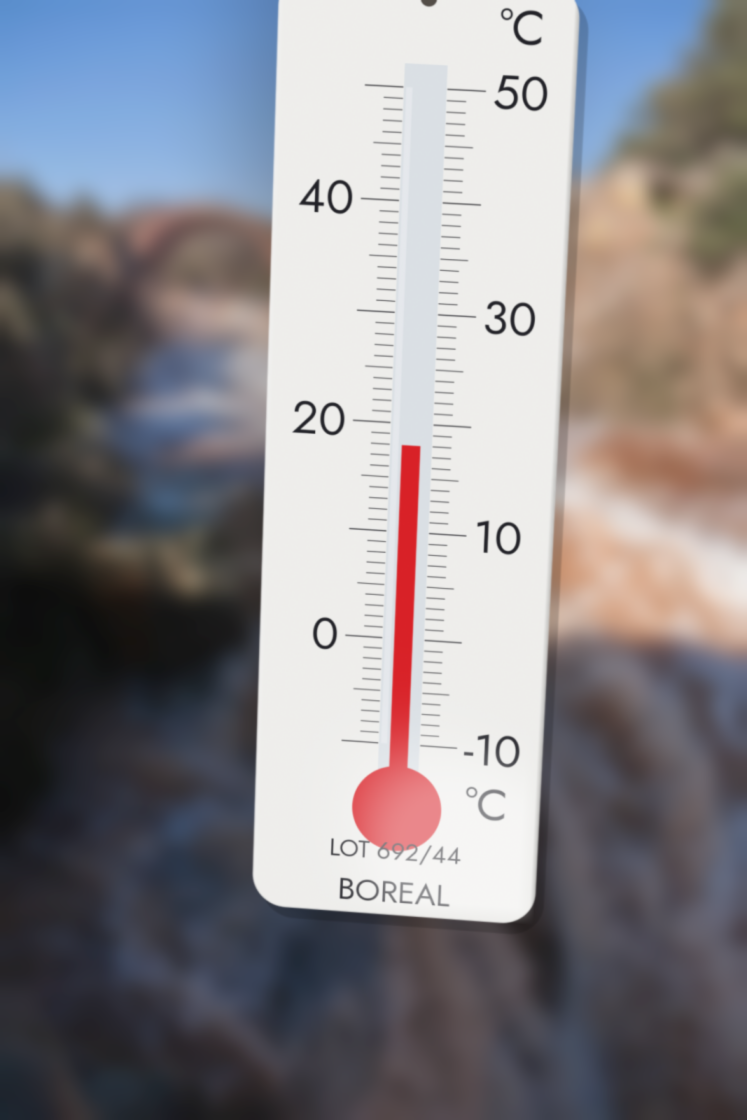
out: 18 °C
